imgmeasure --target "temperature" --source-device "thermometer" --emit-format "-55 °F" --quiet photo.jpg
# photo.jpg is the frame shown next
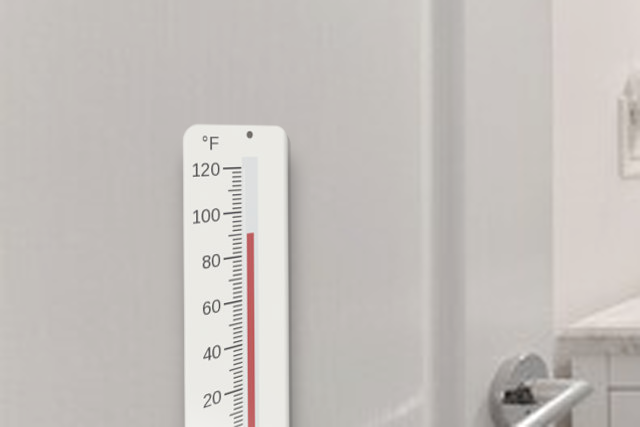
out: 90 °F
